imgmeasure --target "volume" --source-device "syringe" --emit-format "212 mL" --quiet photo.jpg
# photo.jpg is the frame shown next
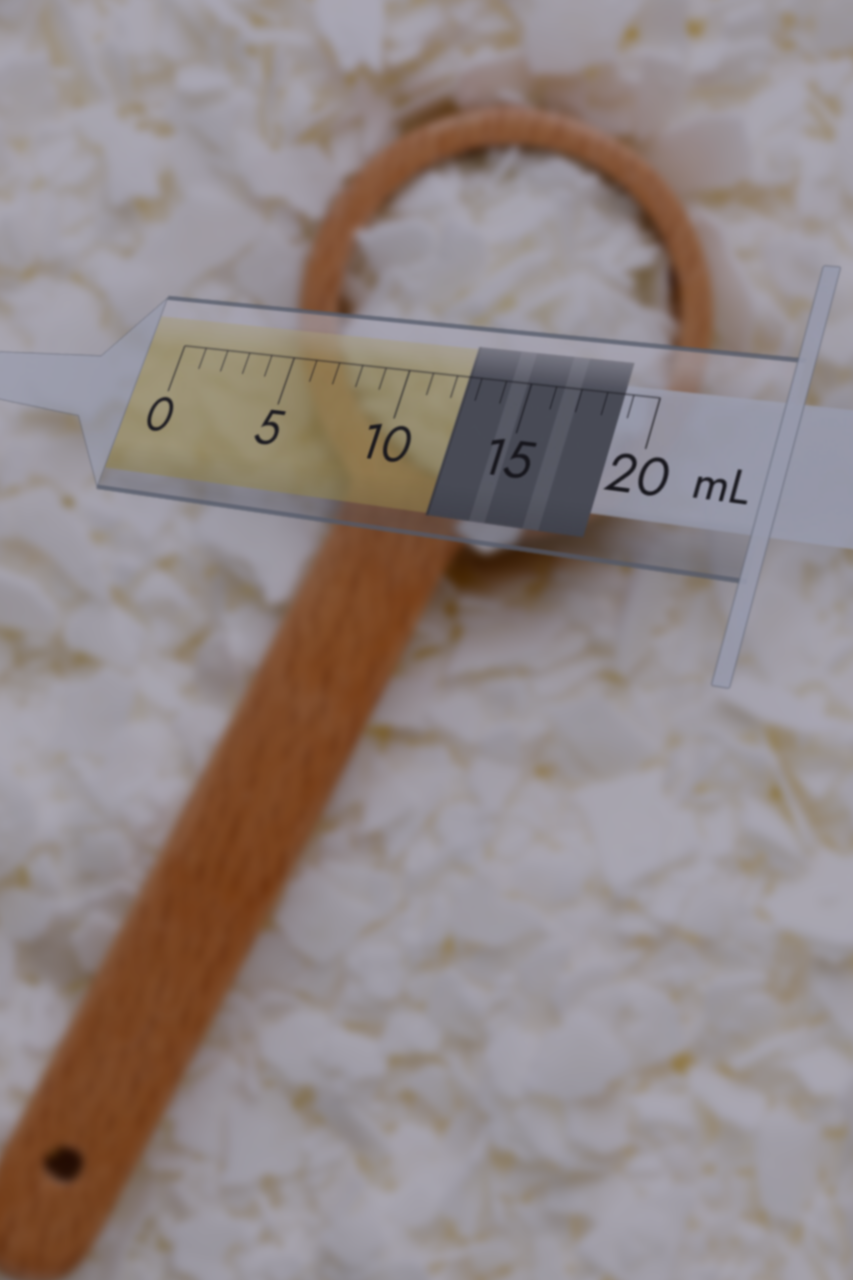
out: 12.5 mL
